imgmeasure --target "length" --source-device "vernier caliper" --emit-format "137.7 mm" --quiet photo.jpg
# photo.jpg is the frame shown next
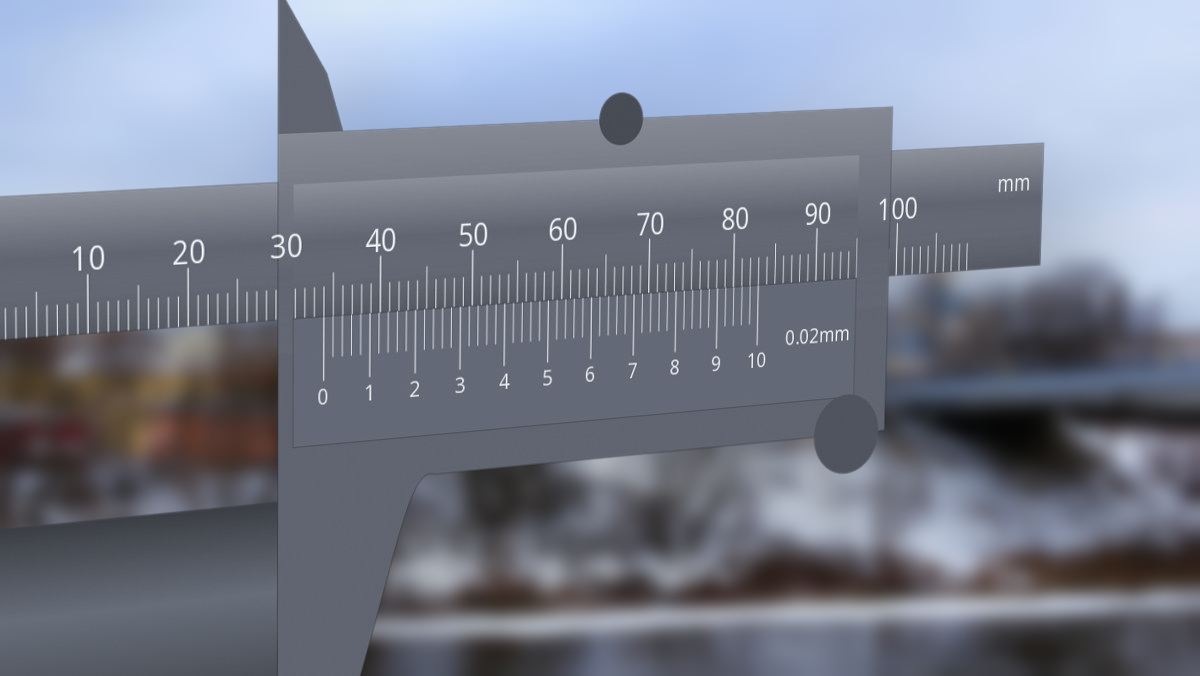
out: 34.0 mm
